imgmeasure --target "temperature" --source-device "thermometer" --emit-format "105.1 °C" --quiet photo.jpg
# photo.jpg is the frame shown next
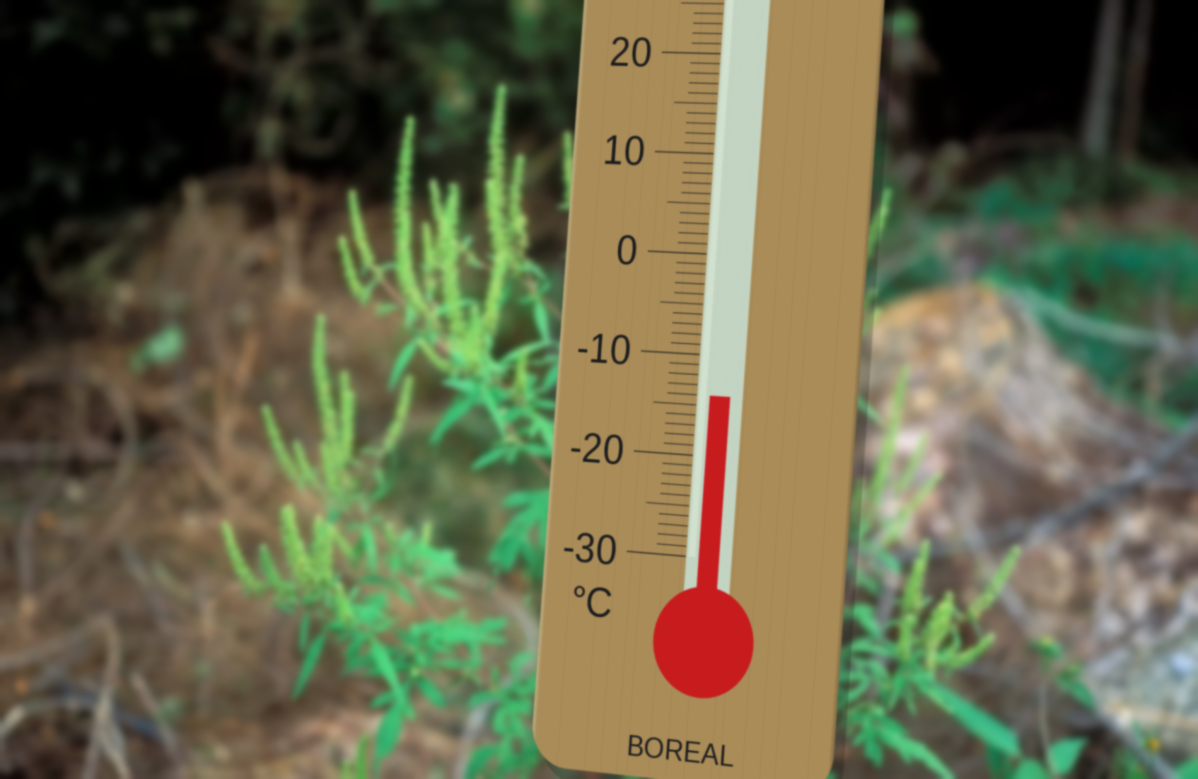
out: -14 °C
